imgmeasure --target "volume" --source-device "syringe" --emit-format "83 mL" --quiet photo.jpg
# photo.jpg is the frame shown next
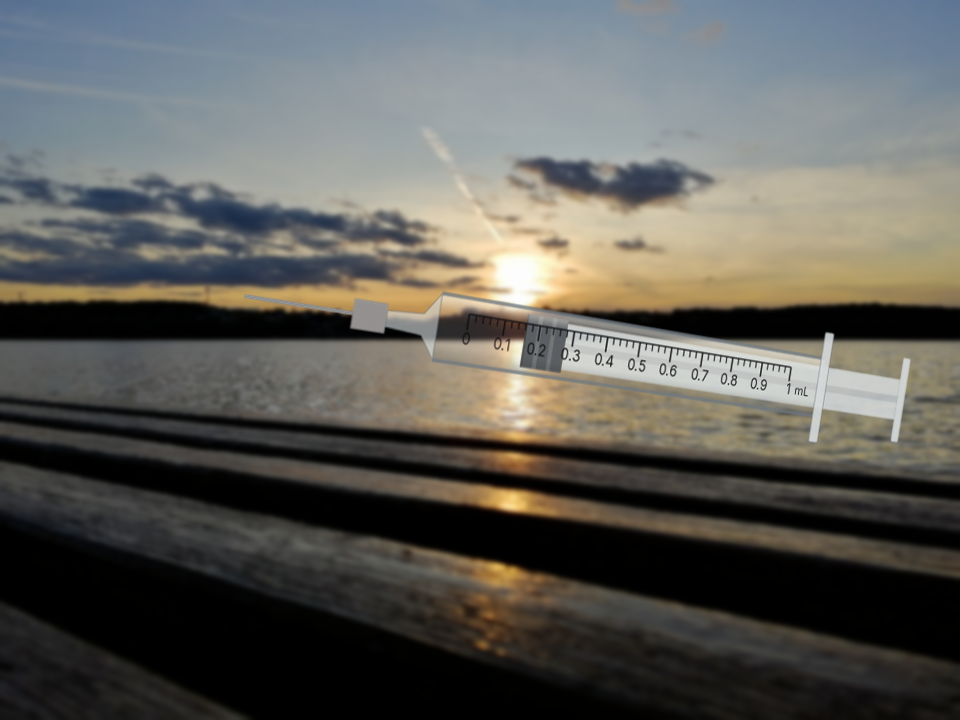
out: 0.16 mL
